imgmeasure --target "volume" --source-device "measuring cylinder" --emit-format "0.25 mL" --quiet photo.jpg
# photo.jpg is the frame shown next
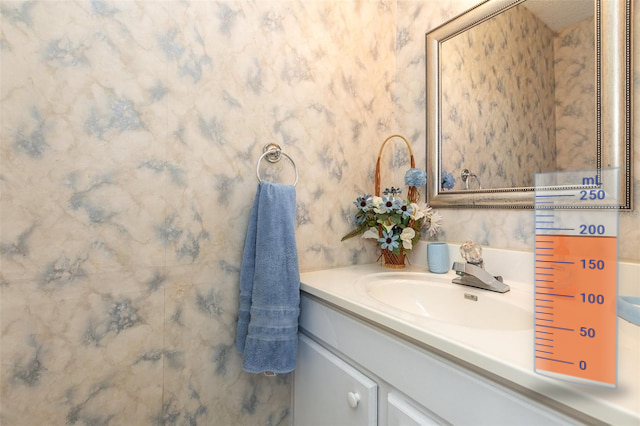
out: 190 mL
